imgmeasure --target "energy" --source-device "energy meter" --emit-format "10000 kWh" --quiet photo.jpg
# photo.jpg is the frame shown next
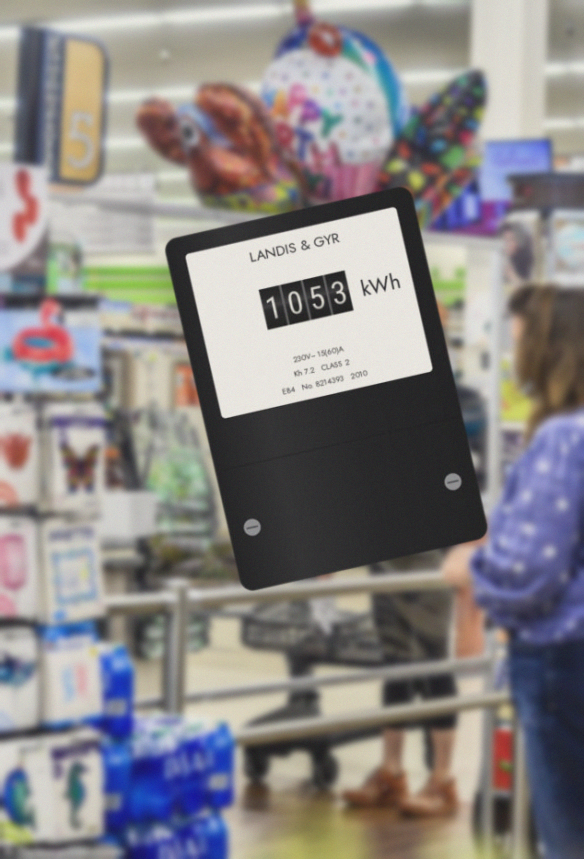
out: 1053 kWh
